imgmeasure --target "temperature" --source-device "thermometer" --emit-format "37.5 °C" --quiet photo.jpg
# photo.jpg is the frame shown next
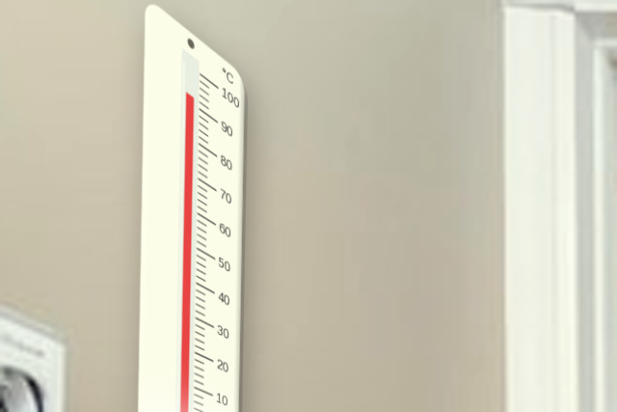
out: 92 °C
